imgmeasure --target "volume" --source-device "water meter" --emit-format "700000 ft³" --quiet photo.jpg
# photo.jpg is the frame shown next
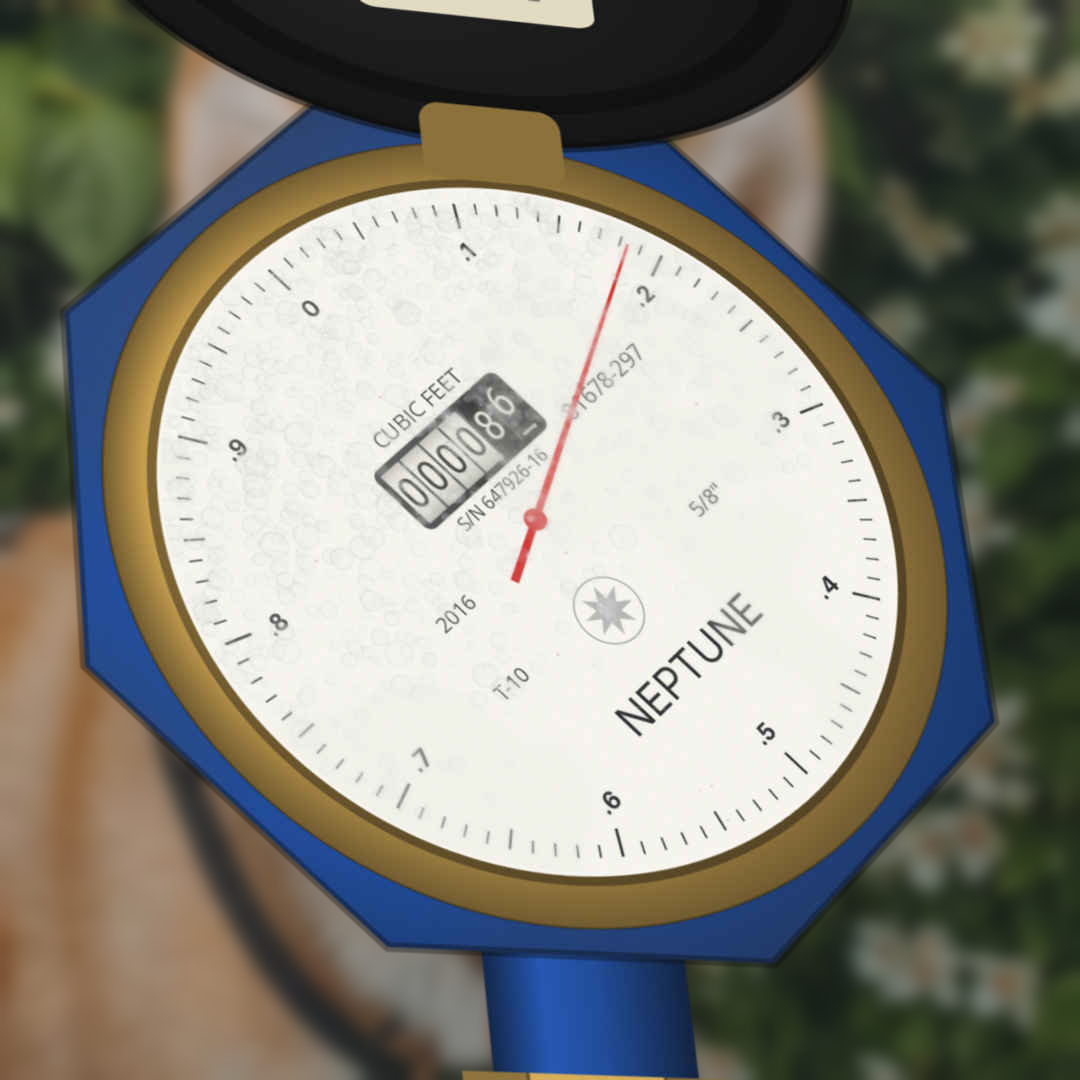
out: 86.18 ft³
